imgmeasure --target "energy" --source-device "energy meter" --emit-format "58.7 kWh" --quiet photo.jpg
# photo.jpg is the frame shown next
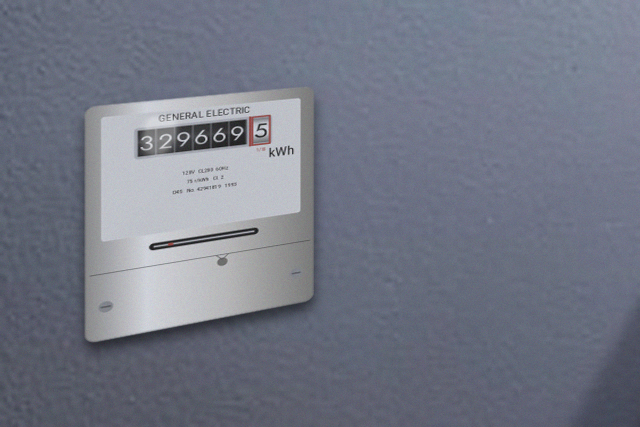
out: 329669.5 kWh
